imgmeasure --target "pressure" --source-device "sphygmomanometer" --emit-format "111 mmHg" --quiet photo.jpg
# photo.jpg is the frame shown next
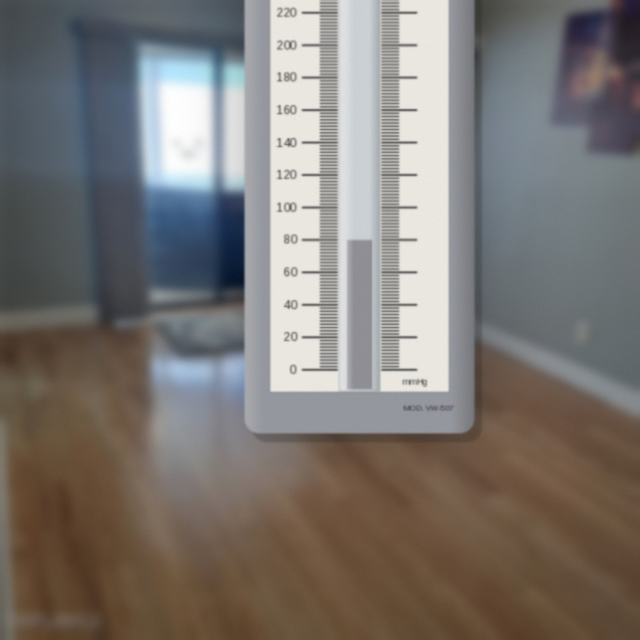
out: 80 mmHg
